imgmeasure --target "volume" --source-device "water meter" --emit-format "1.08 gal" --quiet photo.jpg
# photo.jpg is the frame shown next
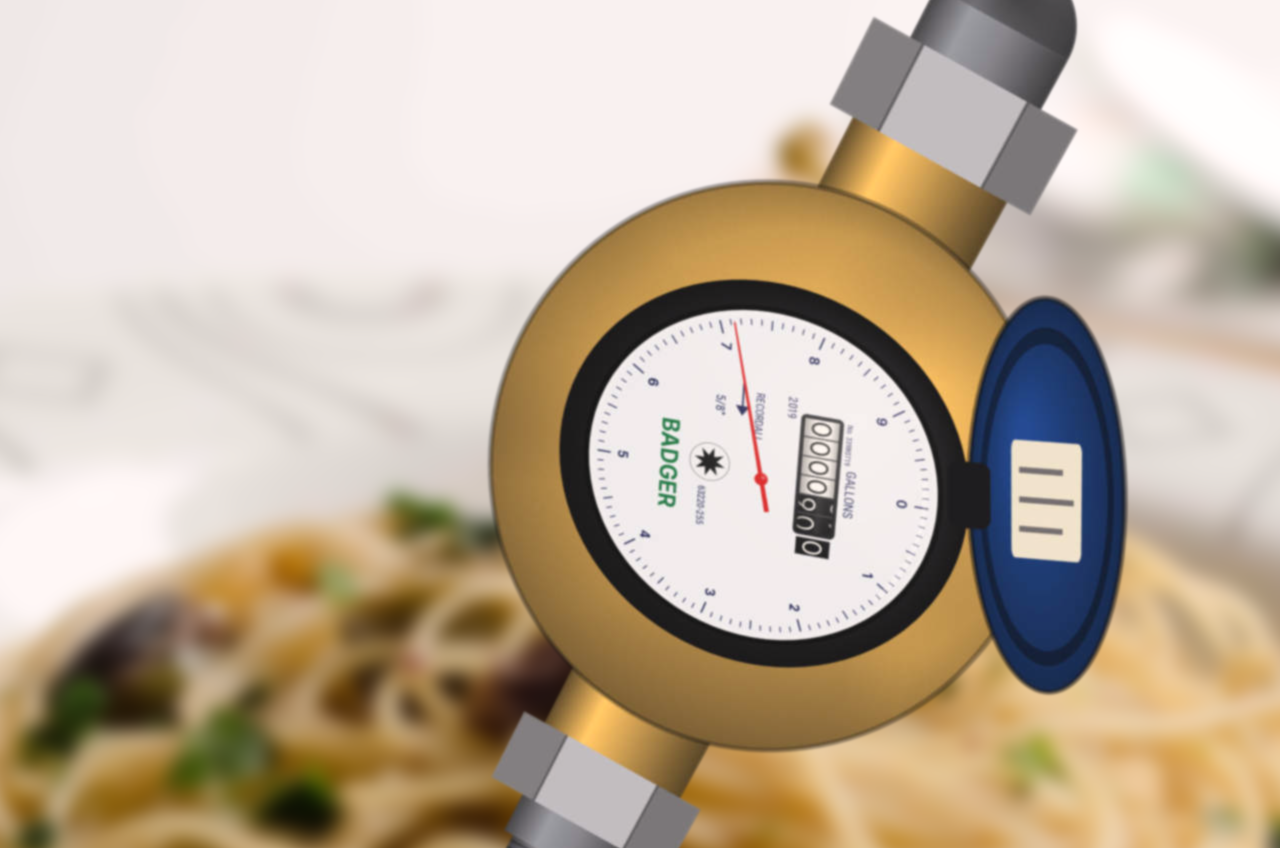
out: 897.1 gal
